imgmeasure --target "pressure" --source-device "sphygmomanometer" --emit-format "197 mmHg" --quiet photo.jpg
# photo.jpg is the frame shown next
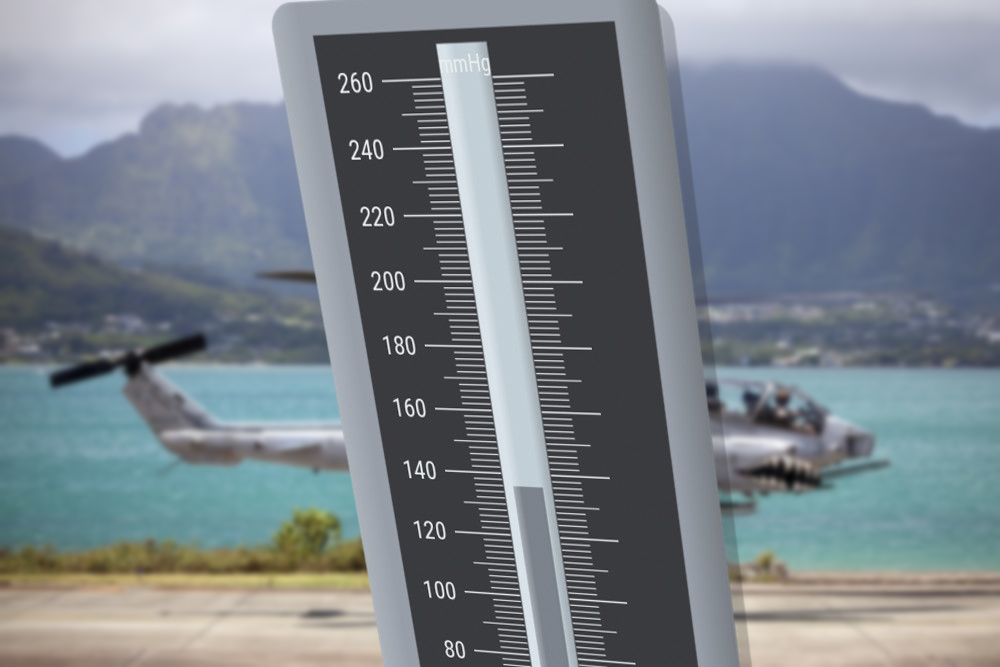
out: 136 mmHg
